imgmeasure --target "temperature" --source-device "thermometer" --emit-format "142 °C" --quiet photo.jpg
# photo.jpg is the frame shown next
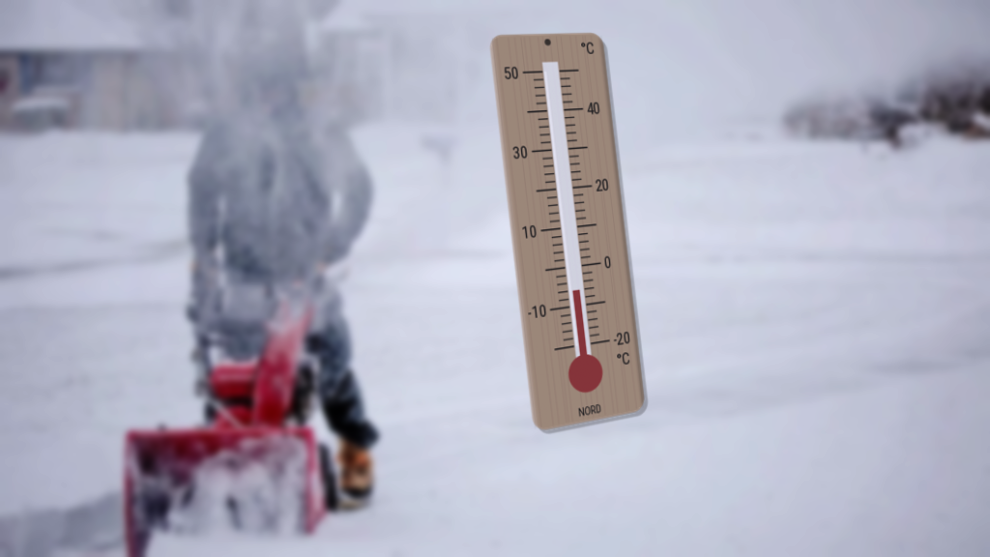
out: -6 °C
